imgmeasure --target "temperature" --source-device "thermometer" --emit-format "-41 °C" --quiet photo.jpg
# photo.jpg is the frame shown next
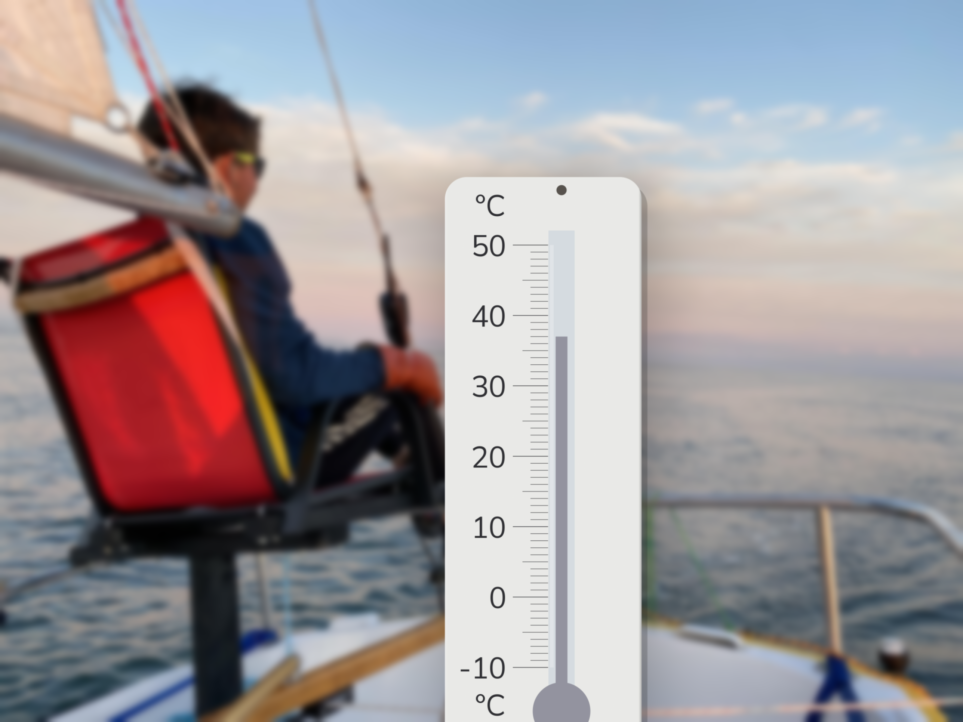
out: 37 °C
